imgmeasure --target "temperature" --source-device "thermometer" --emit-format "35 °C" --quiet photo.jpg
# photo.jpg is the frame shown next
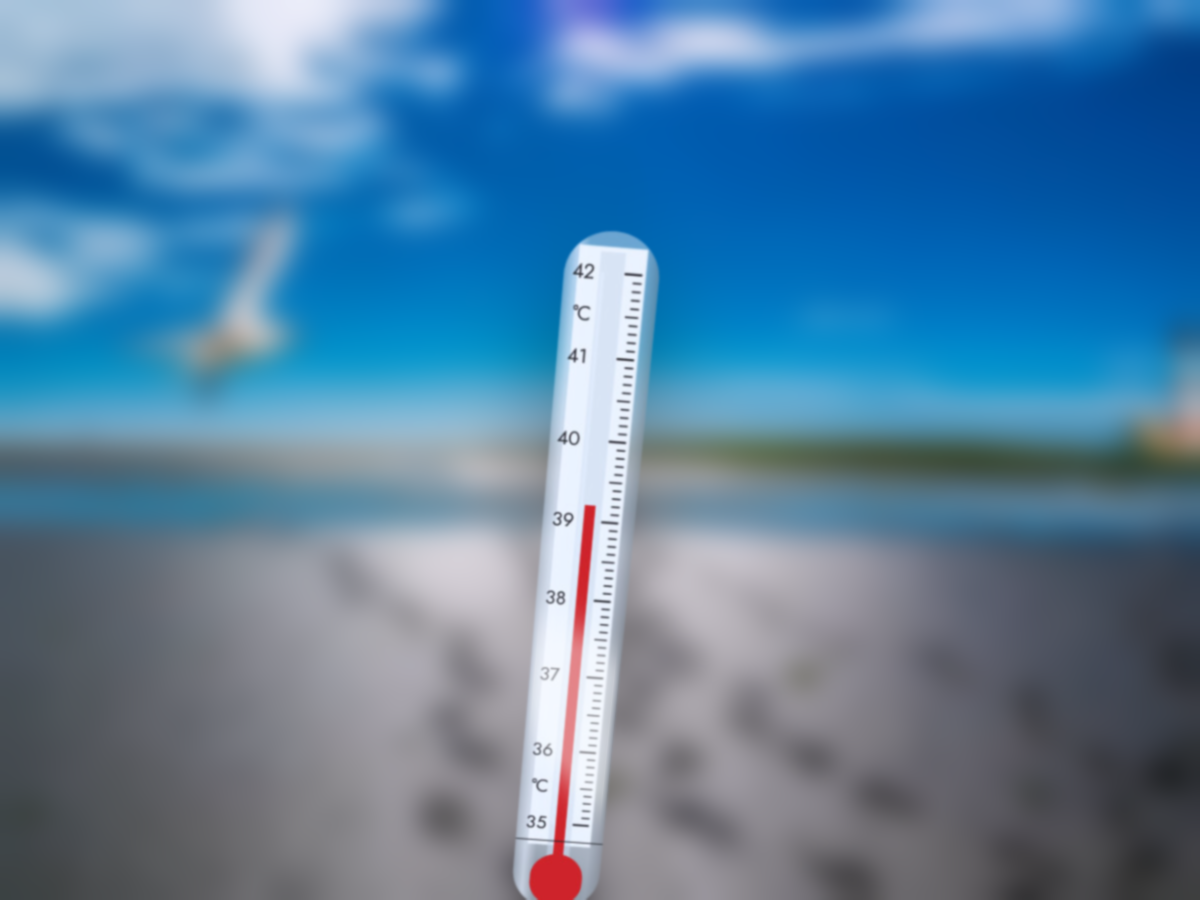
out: 39.2 °C
